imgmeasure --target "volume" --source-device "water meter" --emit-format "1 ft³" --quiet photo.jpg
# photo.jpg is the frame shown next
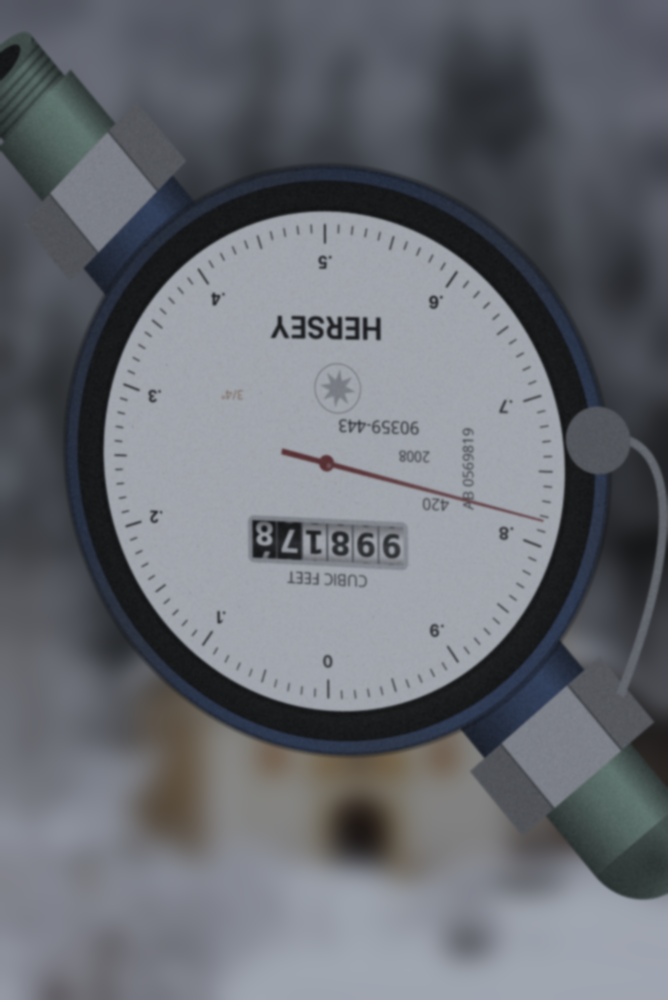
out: 998177.78 ft³
